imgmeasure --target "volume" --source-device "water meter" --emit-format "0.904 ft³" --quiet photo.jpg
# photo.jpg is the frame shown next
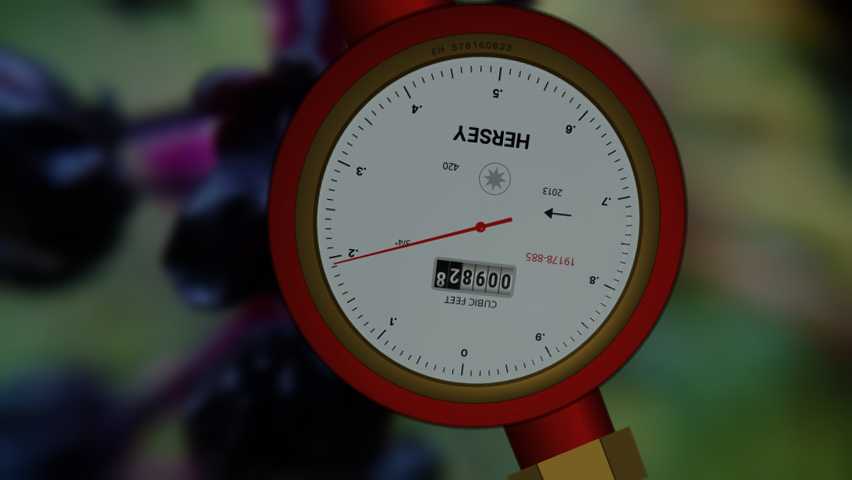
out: 9828.19 ft³
